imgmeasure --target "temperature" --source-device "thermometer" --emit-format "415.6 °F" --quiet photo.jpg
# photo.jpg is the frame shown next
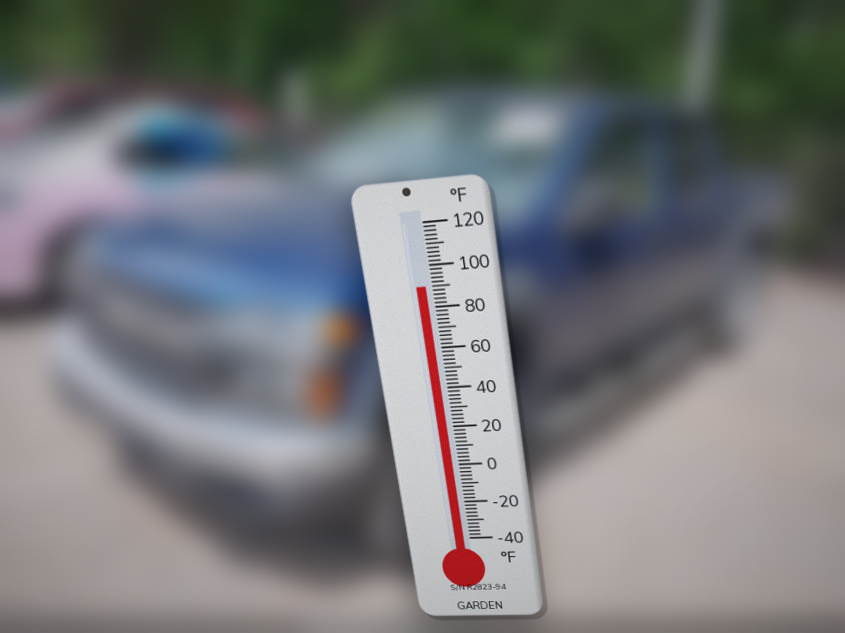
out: 90 °F
